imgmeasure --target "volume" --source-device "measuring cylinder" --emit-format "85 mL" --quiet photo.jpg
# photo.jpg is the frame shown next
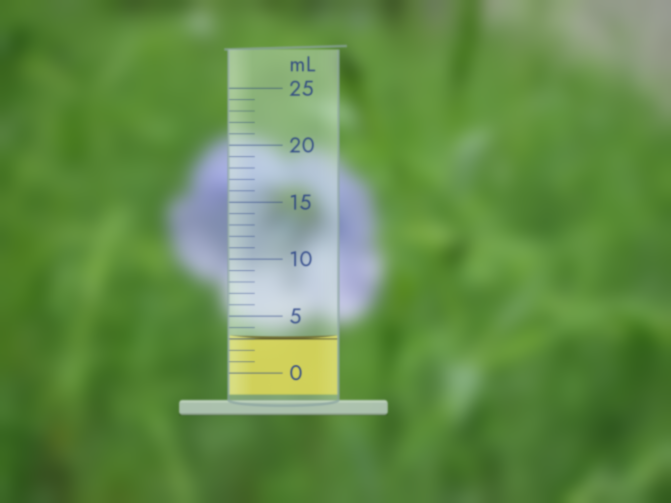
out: 3 mL
